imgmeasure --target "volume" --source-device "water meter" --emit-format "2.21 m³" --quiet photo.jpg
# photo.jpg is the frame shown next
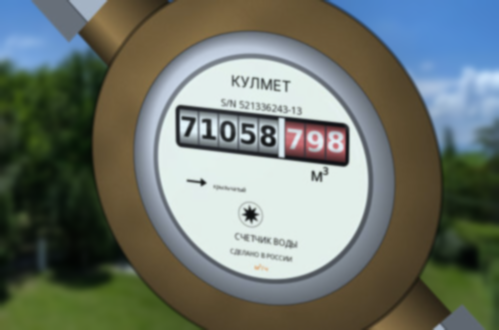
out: 71058.798 m³
